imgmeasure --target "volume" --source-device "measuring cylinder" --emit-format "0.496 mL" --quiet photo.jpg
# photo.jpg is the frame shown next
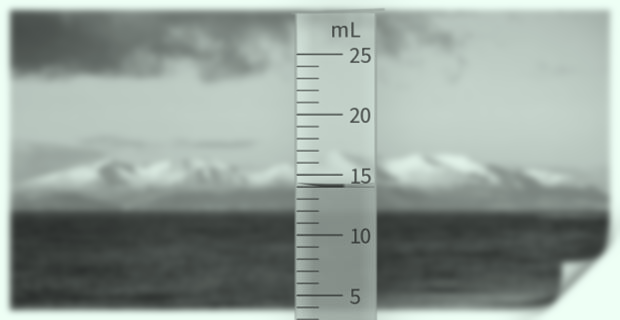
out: 14 mL
